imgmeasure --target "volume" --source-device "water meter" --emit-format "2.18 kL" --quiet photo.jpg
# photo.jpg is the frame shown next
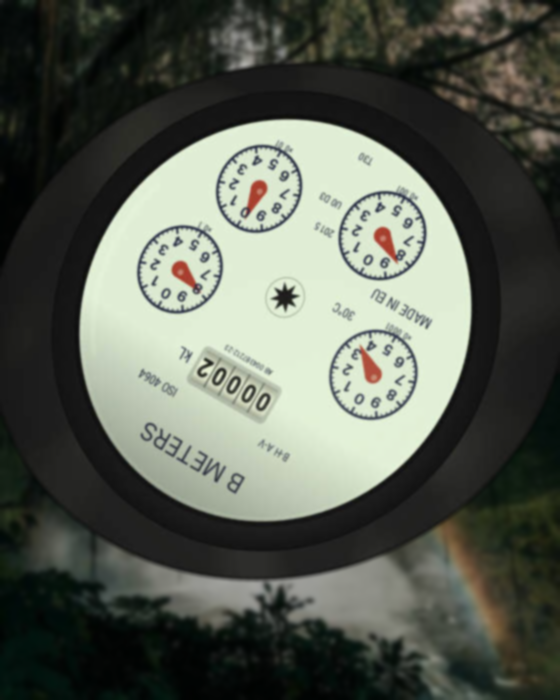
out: 2.7983 kL
